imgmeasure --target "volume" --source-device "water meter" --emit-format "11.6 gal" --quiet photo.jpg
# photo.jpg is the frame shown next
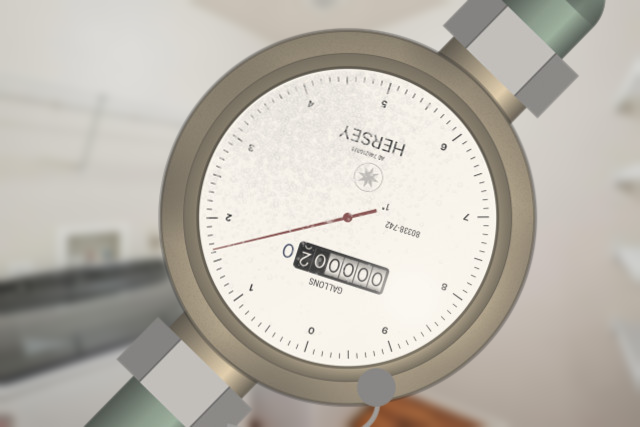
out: 21.6 gal
